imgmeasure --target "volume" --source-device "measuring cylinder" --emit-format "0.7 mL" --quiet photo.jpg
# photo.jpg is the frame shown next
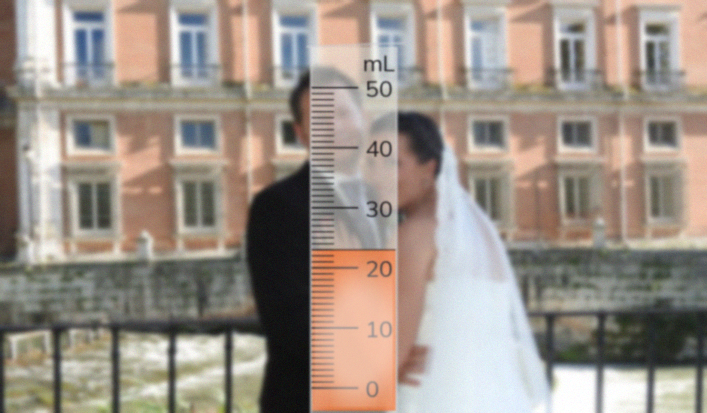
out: 23 mL
